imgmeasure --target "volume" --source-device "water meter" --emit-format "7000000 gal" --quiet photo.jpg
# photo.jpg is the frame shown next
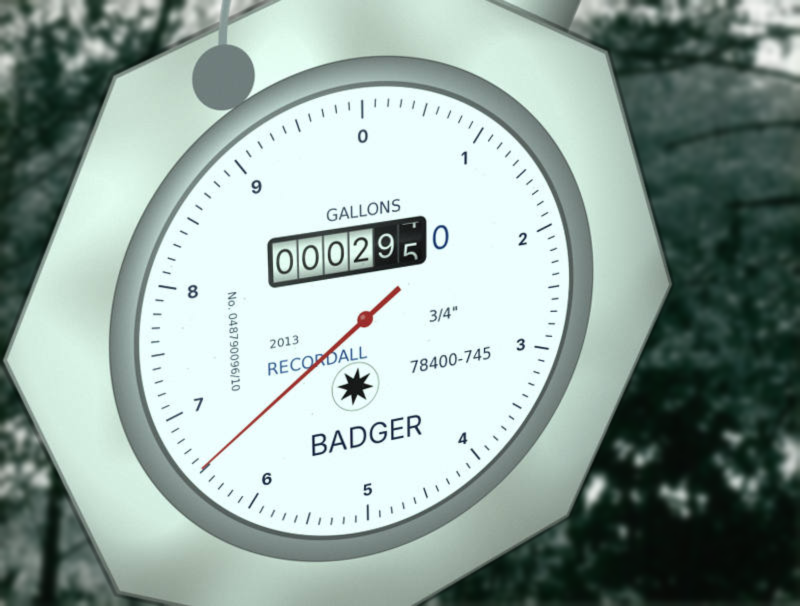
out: 2946.5 gal
